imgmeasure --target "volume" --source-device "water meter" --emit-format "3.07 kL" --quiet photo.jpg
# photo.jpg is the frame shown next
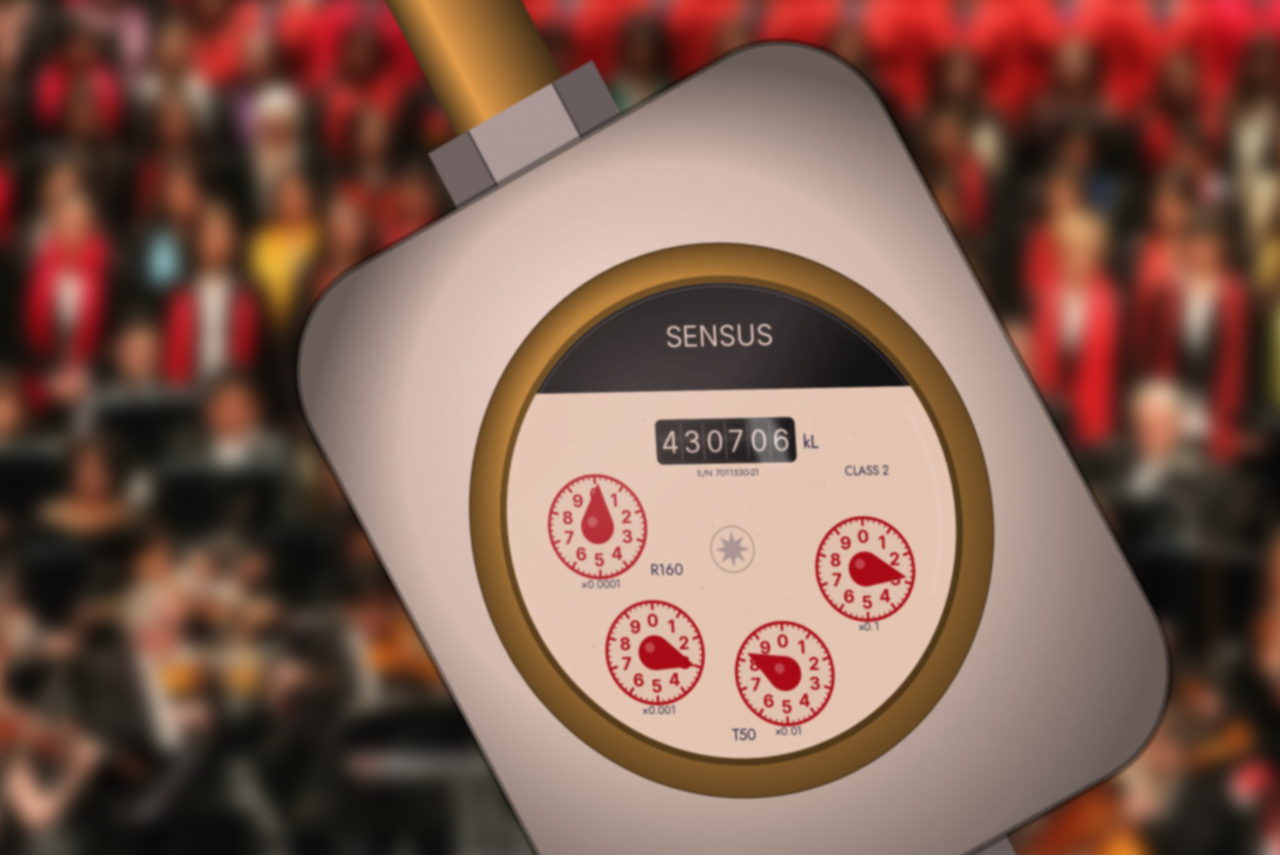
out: 430706.2830 kL
